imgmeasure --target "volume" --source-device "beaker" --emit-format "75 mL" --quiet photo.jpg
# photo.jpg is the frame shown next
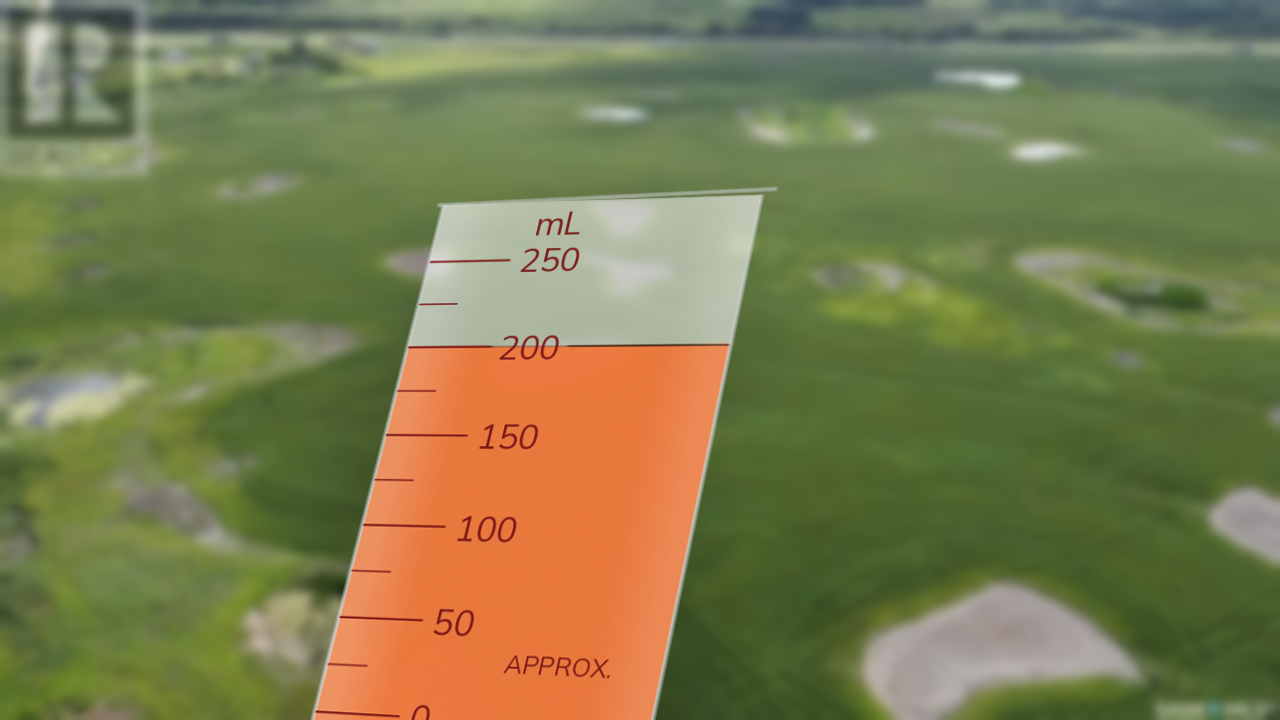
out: 200 mL
